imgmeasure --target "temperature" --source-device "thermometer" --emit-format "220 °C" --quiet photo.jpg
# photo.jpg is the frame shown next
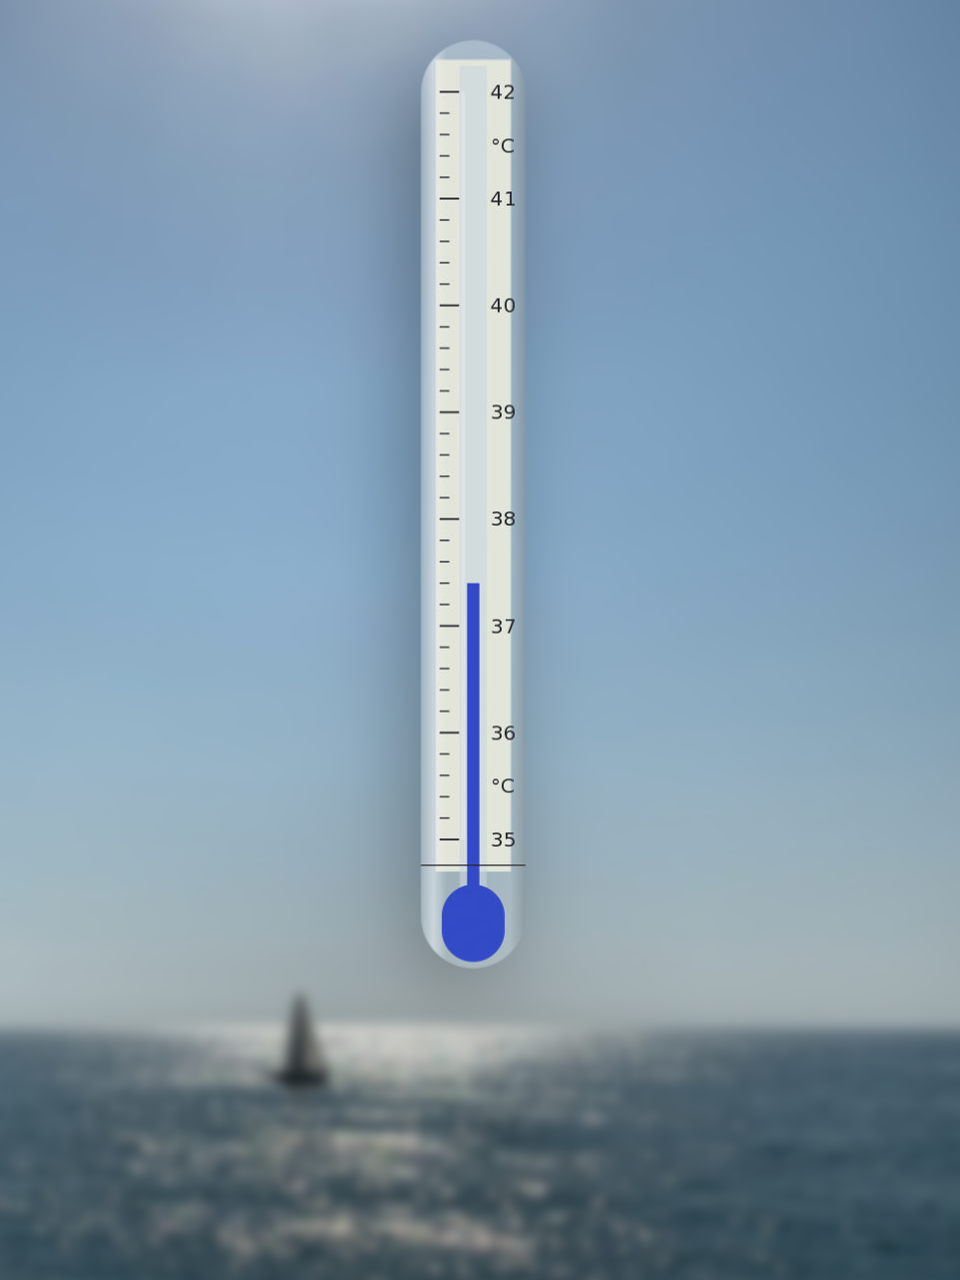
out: 37.4 °C
